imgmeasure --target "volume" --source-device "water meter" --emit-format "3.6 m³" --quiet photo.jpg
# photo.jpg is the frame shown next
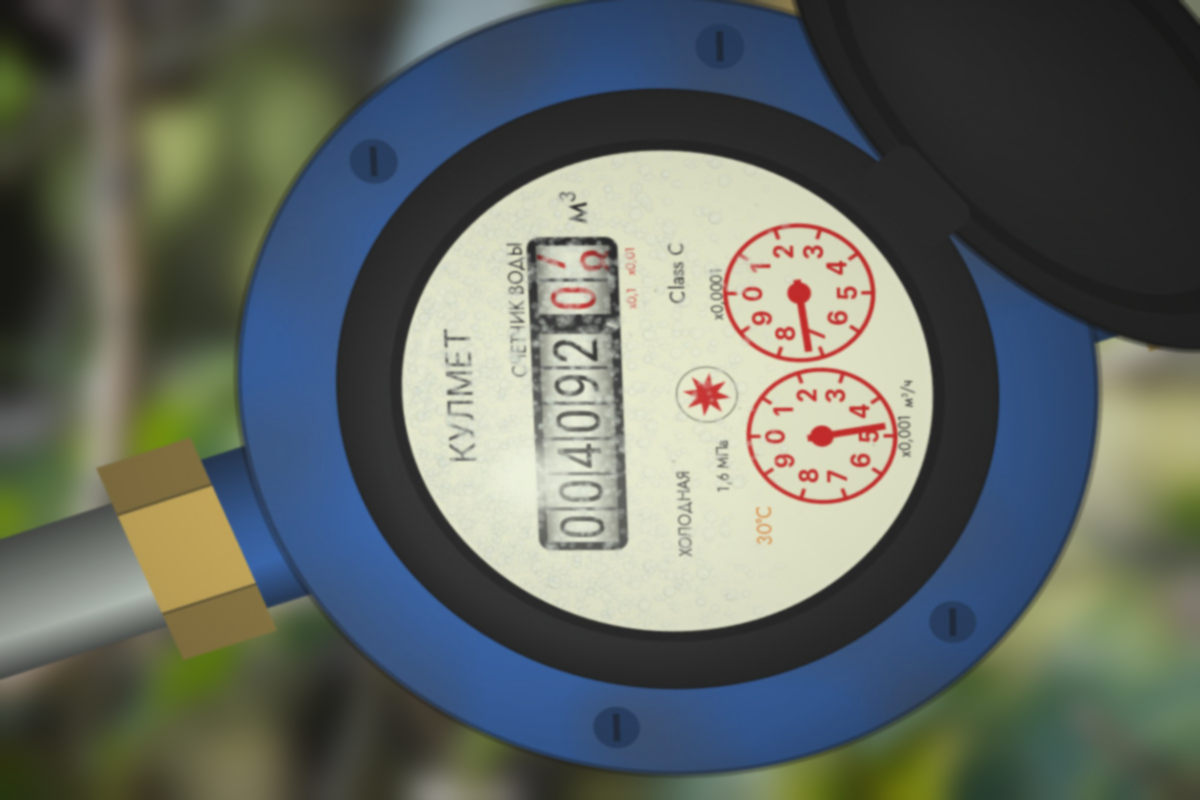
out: 4092.0747 m³
